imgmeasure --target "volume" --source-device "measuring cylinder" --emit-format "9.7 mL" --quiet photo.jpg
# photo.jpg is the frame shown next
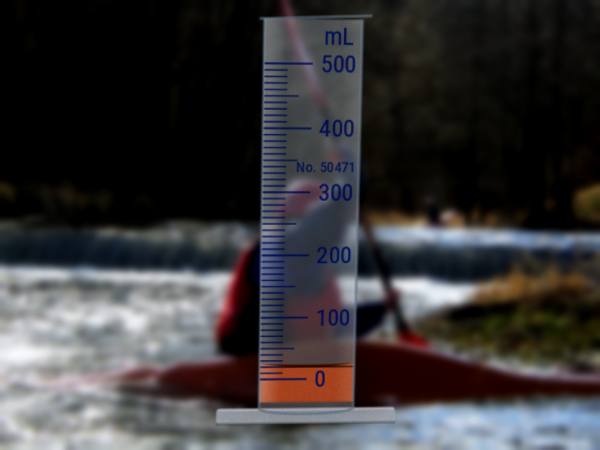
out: 20 mL
